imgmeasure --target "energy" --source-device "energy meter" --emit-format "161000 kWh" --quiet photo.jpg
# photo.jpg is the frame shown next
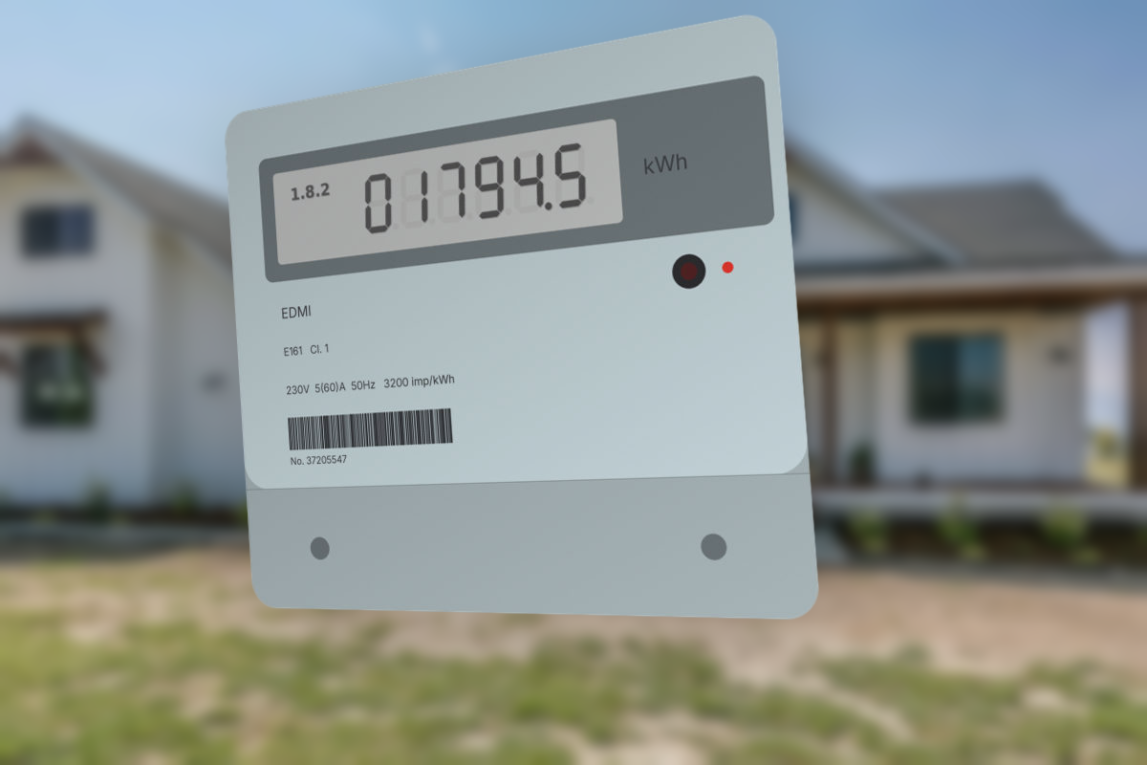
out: 1794.5 kWh
